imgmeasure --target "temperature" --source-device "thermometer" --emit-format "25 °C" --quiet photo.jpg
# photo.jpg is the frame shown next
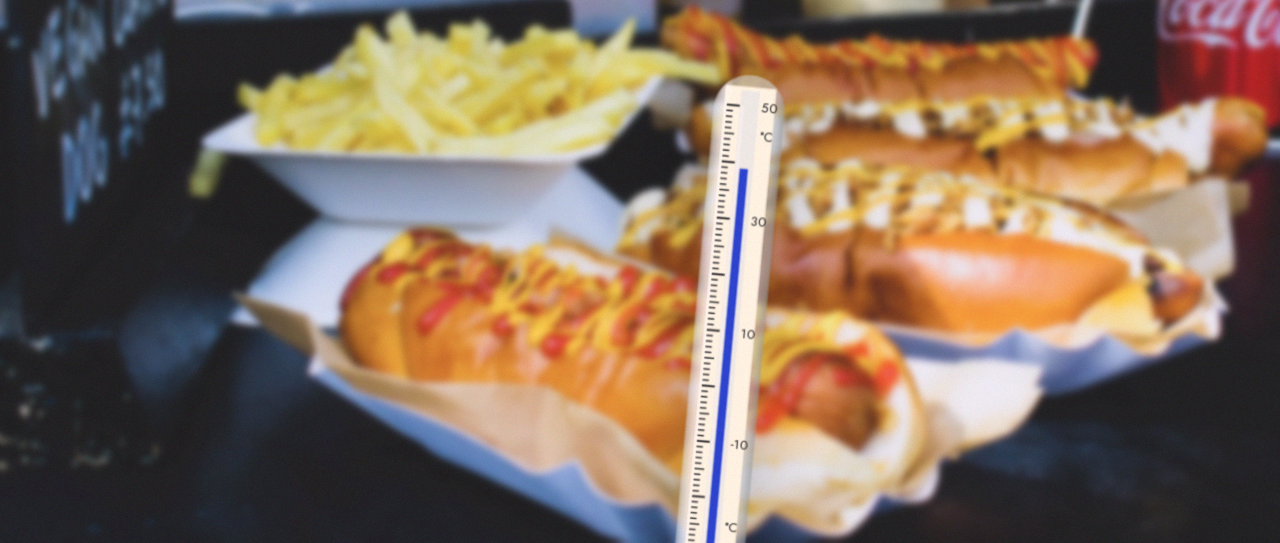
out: 39 °C
